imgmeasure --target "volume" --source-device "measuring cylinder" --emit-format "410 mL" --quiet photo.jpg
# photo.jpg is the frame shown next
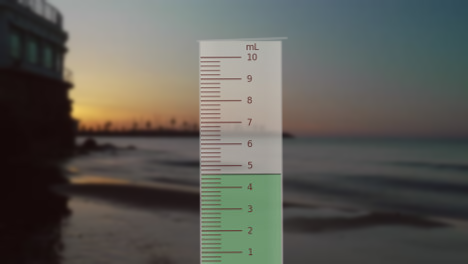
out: 4.6 mL
